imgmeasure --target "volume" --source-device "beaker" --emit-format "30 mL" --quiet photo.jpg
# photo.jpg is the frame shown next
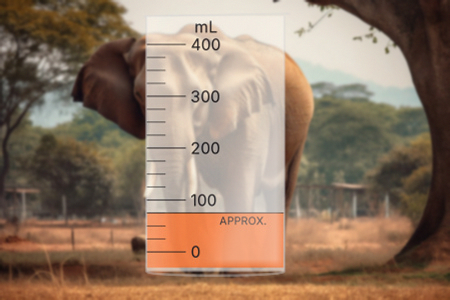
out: 75 mL
